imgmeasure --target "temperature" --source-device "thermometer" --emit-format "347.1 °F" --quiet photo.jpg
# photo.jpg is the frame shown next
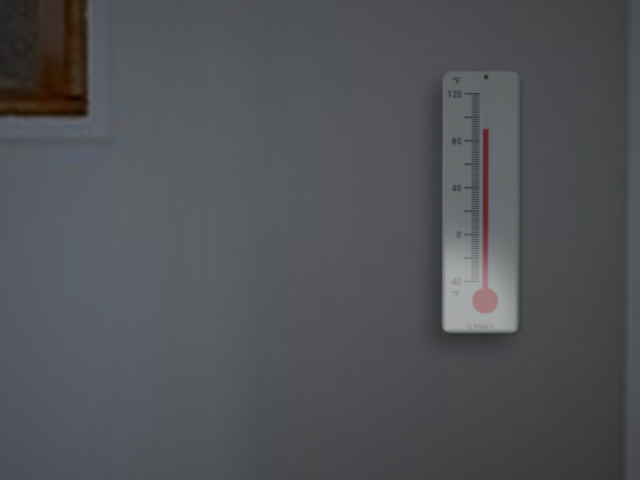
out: 90 °F
